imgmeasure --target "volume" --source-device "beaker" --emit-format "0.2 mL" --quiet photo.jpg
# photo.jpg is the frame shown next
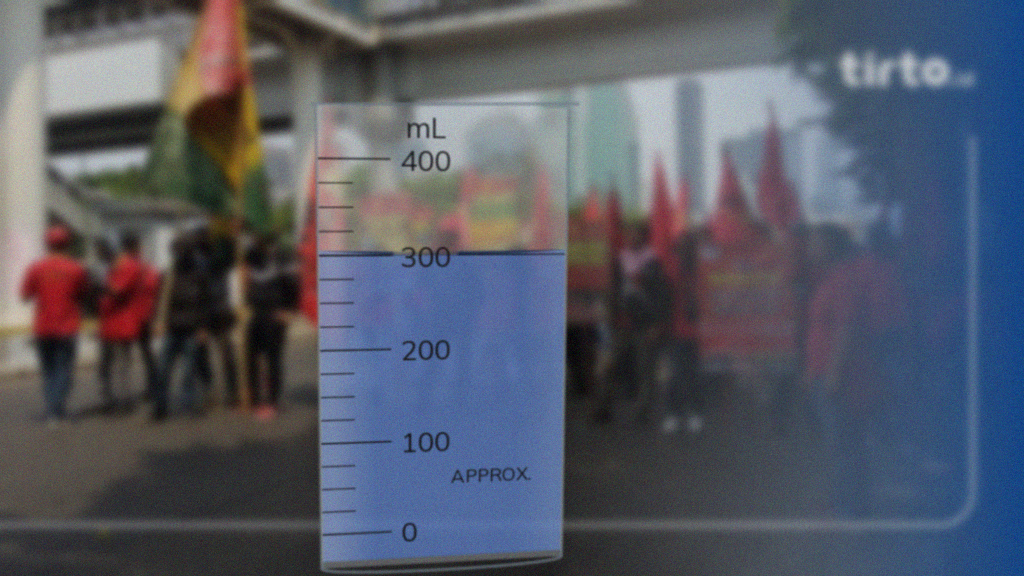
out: 300 mL
